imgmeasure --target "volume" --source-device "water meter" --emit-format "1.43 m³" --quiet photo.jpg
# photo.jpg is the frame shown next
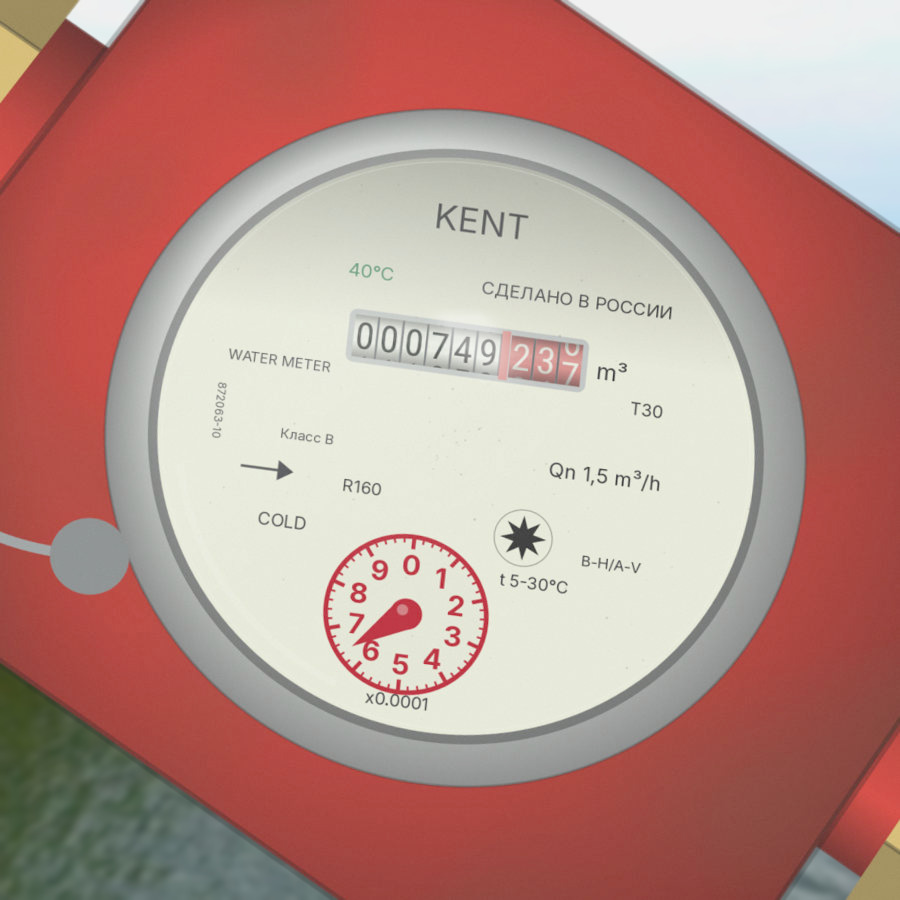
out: 749.2366 m³
